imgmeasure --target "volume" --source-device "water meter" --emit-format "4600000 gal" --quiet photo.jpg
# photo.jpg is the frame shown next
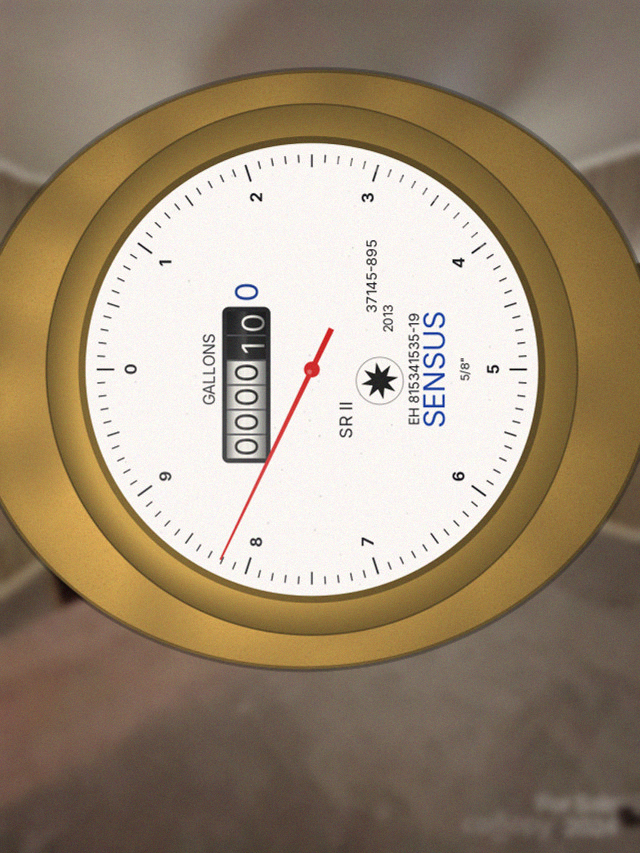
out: 98.2 gal
